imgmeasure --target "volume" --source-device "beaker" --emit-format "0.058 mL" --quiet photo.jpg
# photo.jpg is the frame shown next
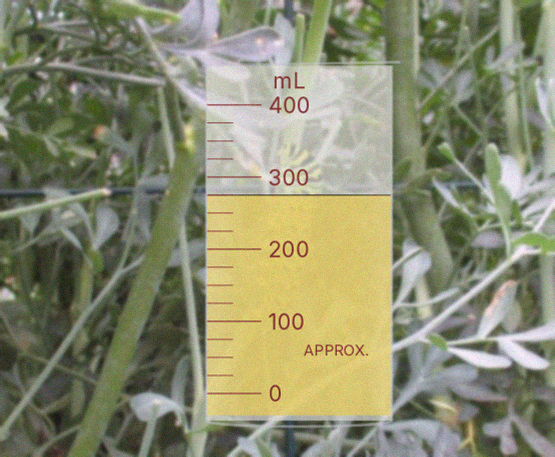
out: 275 mL
